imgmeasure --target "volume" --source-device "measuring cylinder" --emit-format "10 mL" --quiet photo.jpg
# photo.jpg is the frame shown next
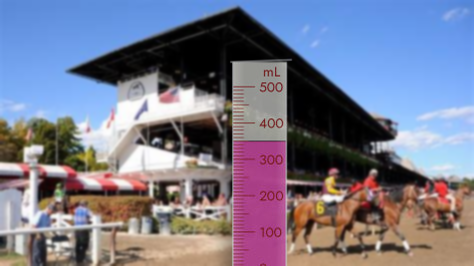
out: 350 mL
